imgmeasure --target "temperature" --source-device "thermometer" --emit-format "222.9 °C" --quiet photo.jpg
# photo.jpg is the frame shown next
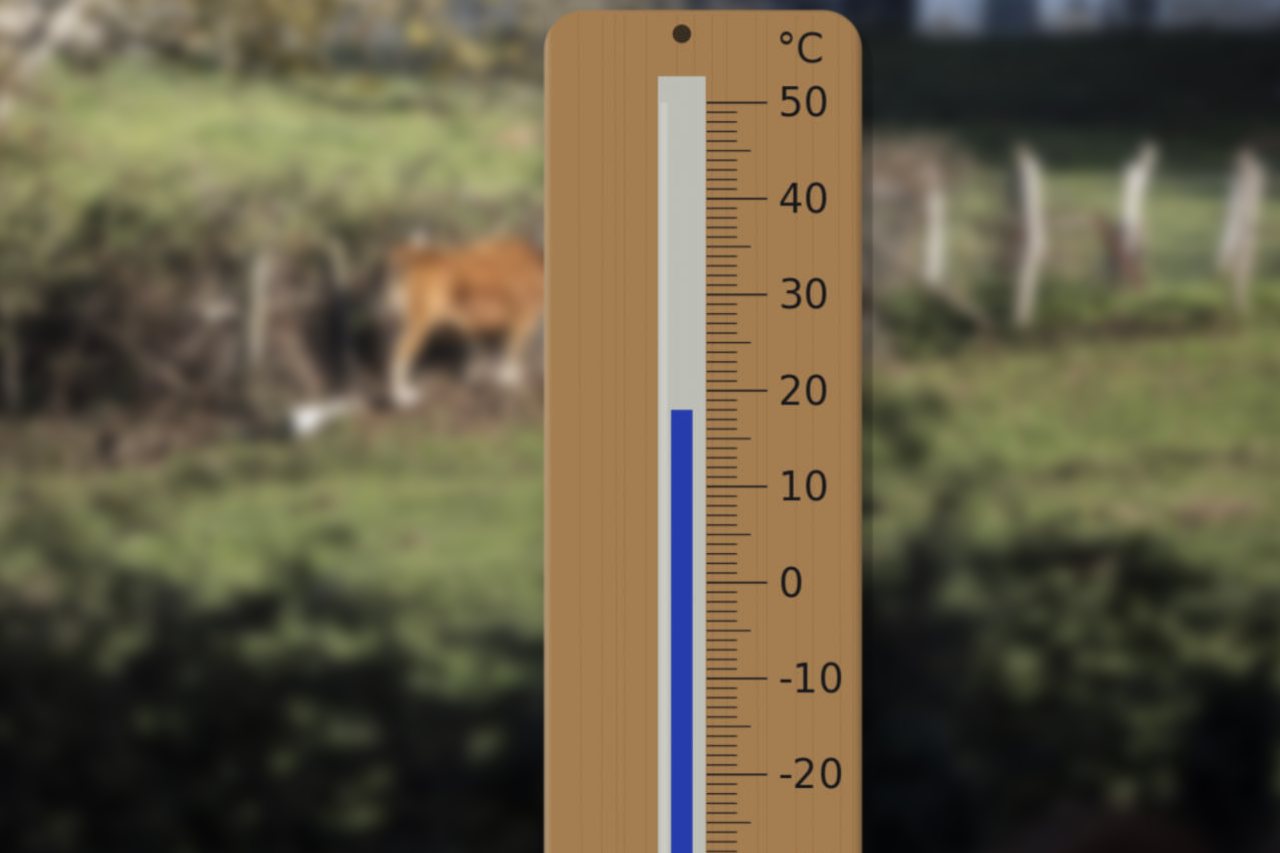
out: 18 °C
